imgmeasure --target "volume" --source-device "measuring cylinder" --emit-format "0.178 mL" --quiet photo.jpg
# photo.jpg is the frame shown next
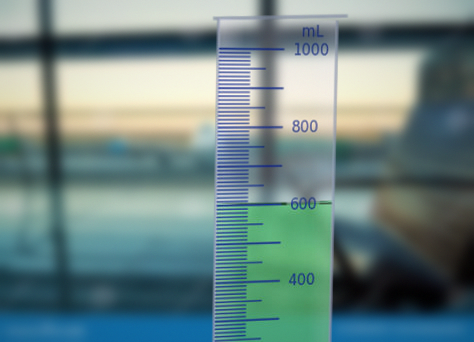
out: 600 mL
